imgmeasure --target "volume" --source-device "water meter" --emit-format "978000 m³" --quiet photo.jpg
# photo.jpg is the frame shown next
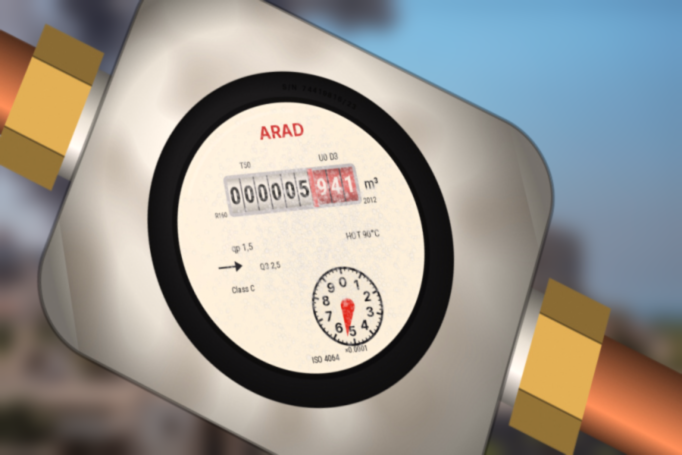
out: 5.9415 m³
